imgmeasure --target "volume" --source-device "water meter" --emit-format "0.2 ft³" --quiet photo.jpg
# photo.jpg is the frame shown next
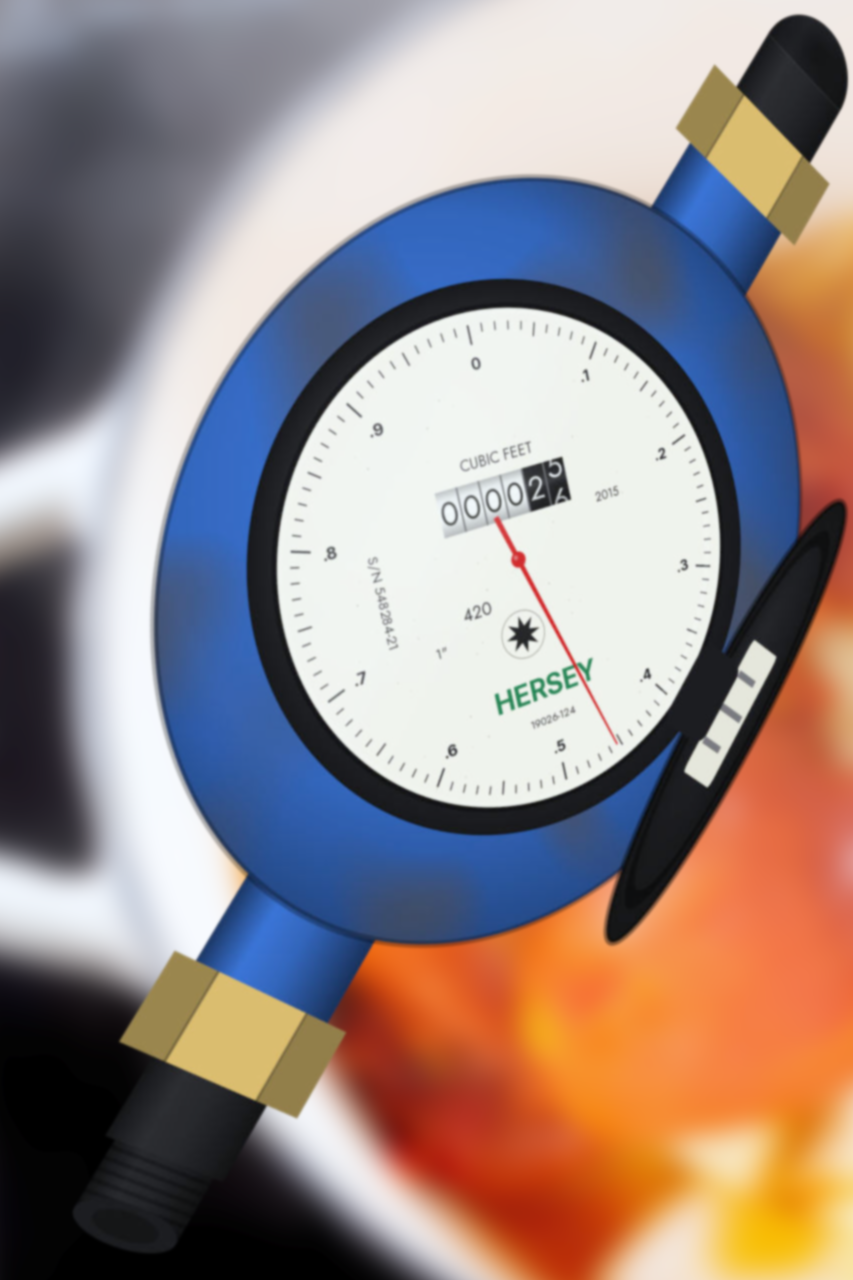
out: 25.45 ft³
